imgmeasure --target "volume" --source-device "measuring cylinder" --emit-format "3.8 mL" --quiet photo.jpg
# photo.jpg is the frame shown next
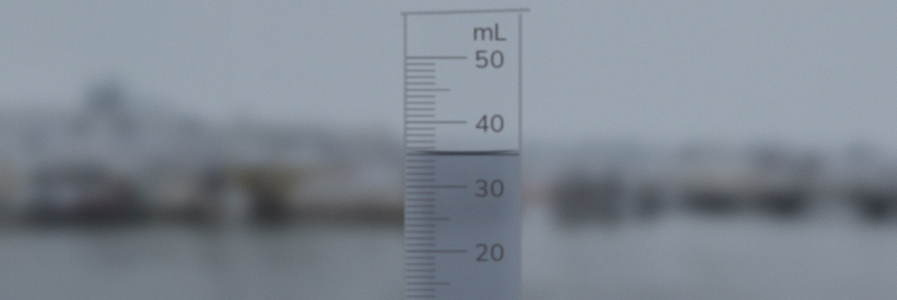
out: 35 mL
